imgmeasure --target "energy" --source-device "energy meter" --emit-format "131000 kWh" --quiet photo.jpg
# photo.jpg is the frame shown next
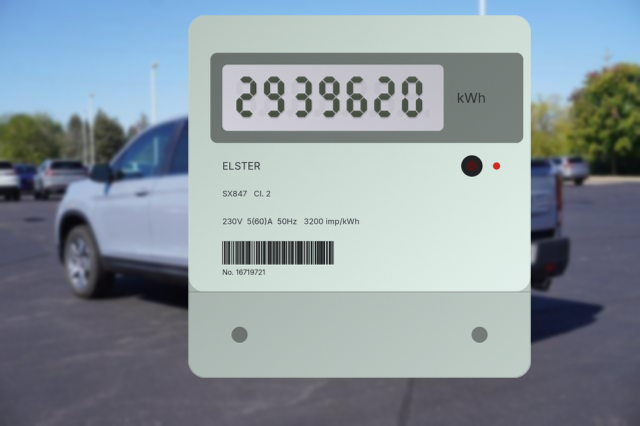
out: 2939620 kWh
